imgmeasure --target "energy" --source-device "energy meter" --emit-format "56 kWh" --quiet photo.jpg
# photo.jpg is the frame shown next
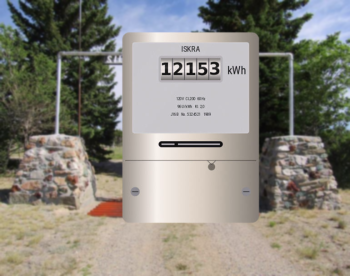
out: 12153 kWh
